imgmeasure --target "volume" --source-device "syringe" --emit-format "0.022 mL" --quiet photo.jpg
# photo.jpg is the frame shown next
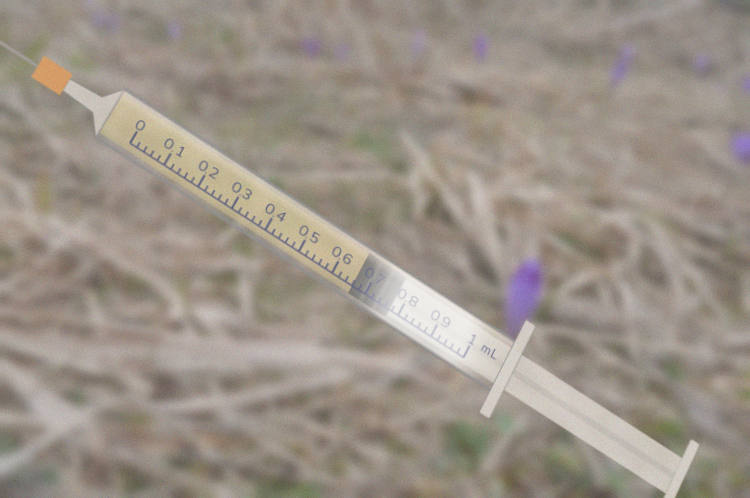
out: 0.66 mL
